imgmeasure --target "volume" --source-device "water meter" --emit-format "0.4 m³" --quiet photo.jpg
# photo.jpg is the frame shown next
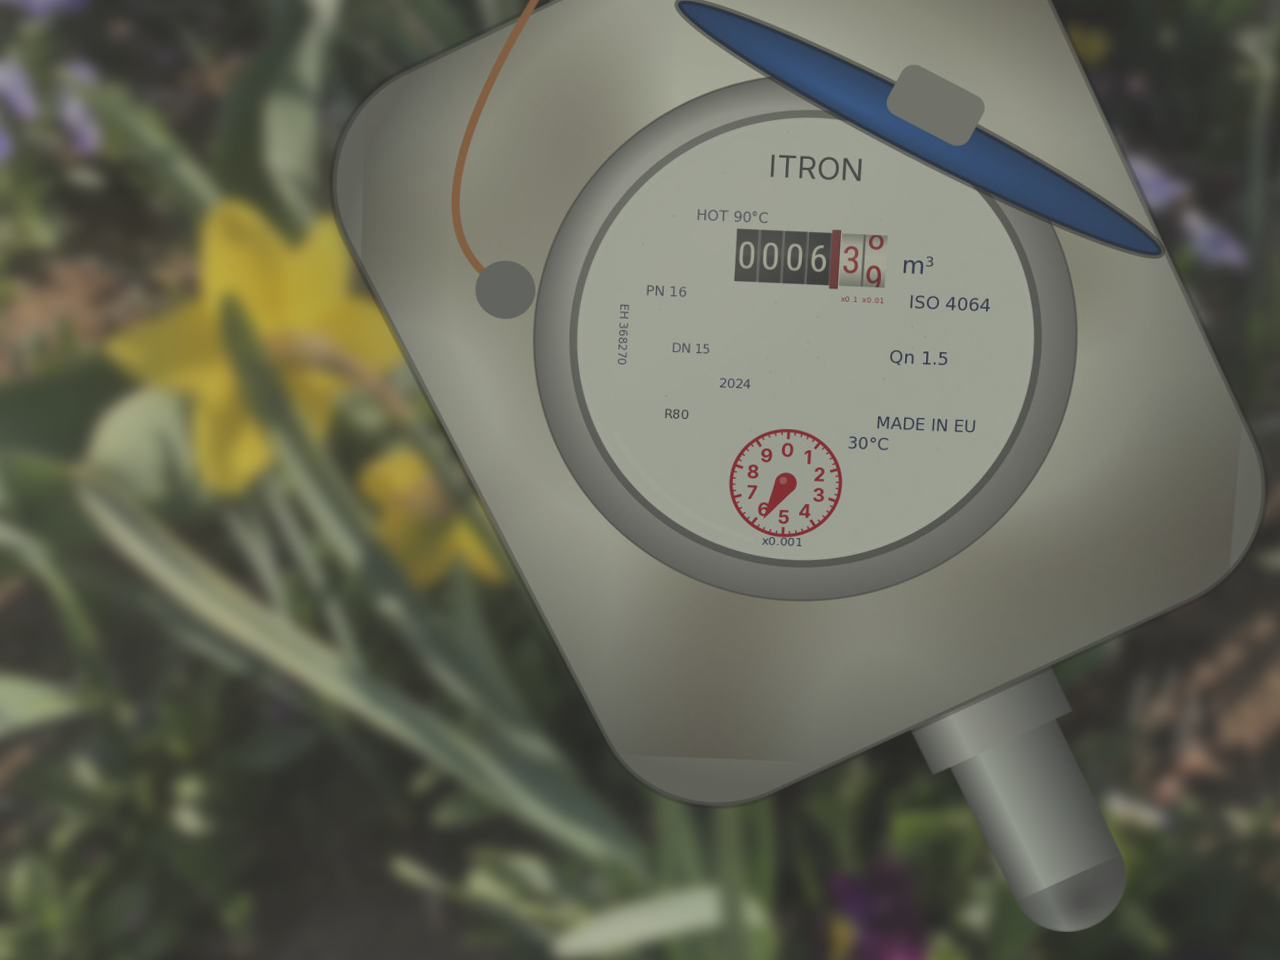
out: 6.385 m³
